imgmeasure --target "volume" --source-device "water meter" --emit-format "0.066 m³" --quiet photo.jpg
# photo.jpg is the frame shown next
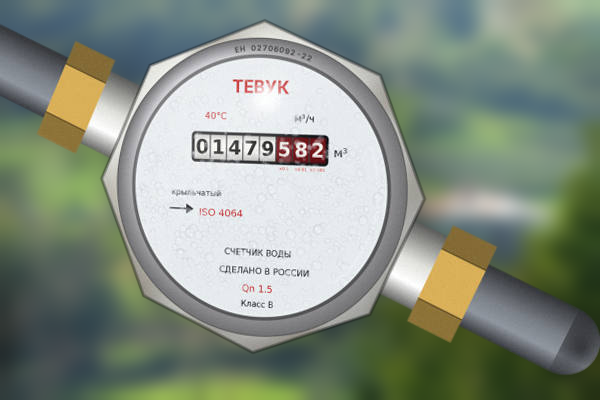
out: 1479.582 m³
